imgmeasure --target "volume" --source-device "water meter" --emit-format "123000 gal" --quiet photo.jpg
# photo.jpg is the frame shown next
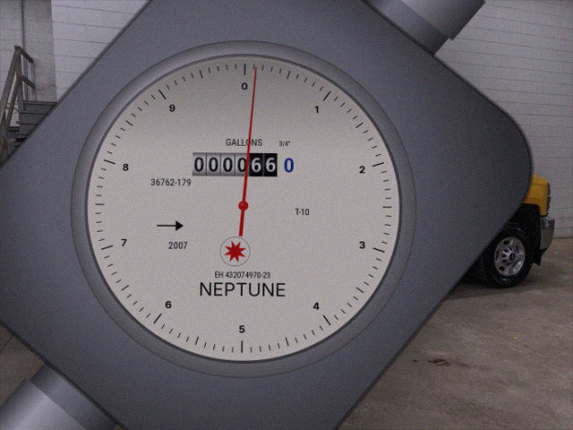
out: 660.1 gal
